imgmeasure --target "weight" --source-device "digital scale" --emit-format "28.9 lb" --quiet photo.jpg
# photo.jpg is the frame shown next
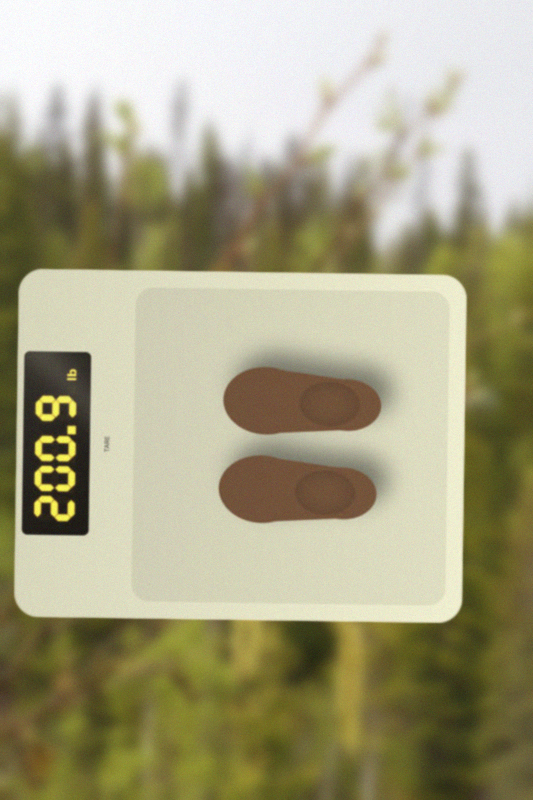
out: 200.9 lb
